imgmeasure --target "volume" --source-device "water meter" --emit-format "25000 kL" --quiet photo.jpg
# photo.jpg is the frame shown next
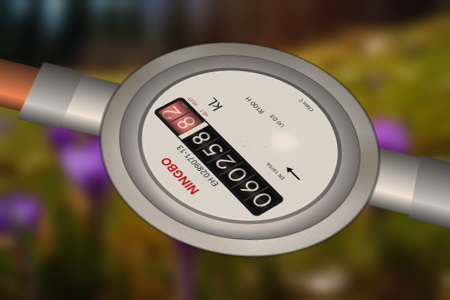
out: 60258.82 kL
